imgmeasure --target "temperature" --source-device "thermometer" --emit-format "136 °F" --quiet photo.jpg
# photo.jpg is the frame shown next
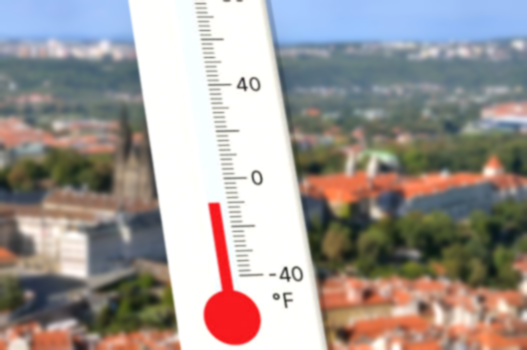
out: -10 °F
